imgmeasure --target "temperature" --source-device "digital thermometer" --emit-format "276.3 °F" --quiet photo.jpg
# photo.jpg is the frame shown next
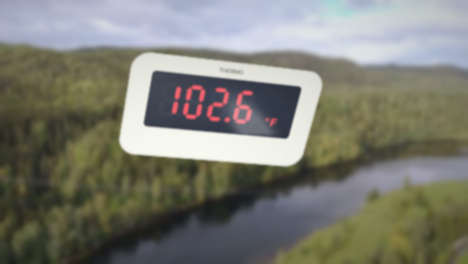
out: 102.6 °F
